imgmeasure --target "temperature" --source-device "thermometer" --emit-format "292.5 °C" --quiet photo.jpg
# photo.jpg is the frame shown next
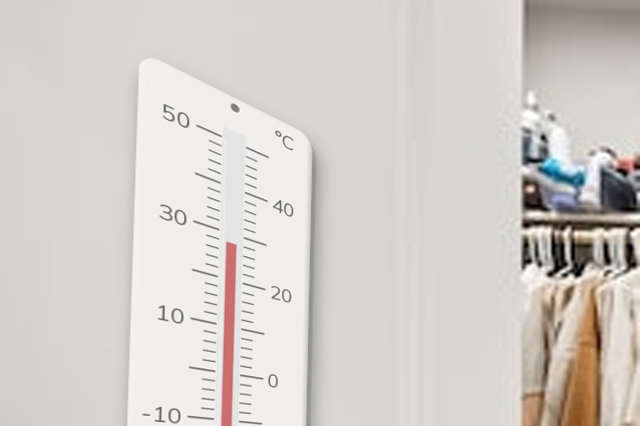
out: 28 °C
